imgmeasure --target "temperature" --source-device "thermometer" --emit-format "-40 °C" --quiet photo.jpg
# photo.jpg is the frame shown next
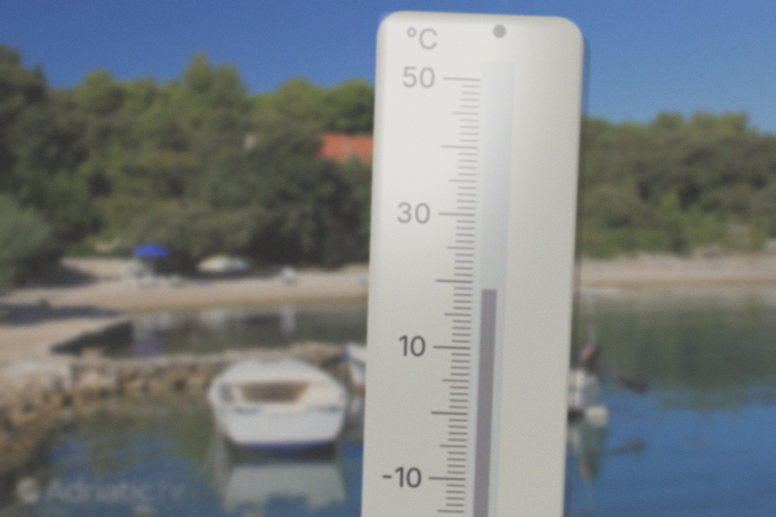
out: 19 °C
